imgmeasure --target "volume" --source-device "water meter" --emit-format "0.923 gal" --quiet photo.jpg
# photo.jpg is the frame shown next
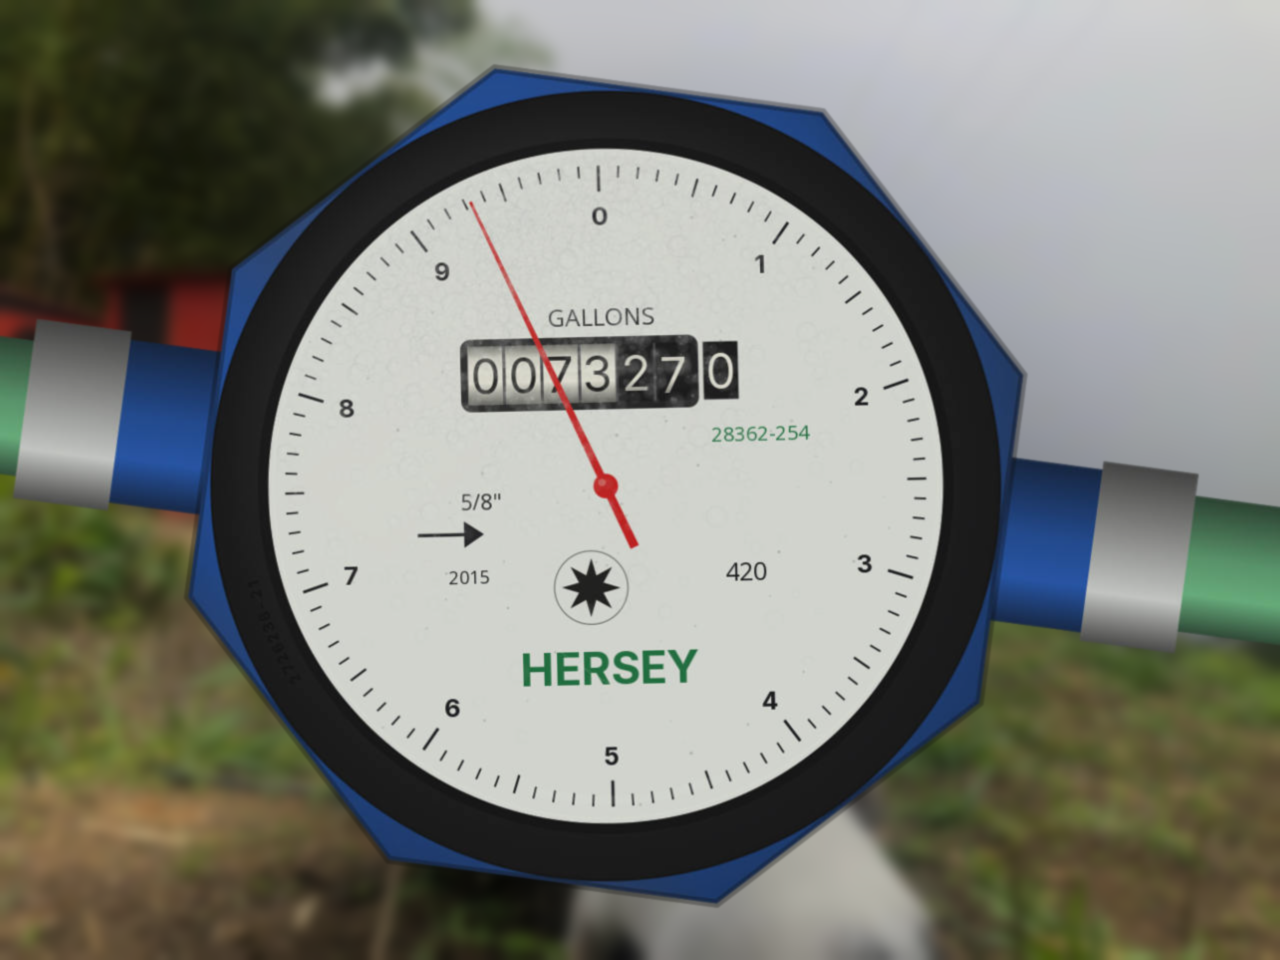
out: 73269.3 gal
